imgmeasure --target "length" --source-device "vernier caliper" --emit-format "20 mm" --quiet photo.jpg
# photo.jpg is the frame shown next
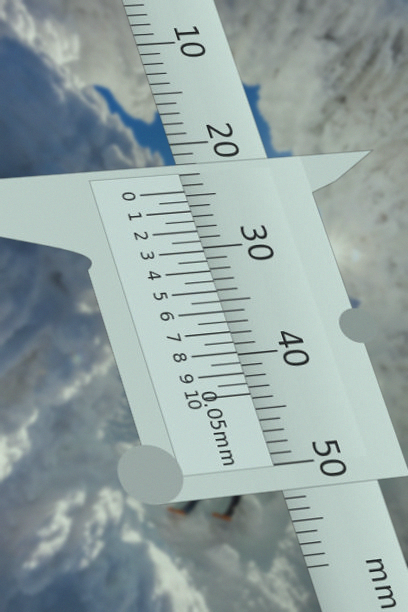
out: 24.6 mm
